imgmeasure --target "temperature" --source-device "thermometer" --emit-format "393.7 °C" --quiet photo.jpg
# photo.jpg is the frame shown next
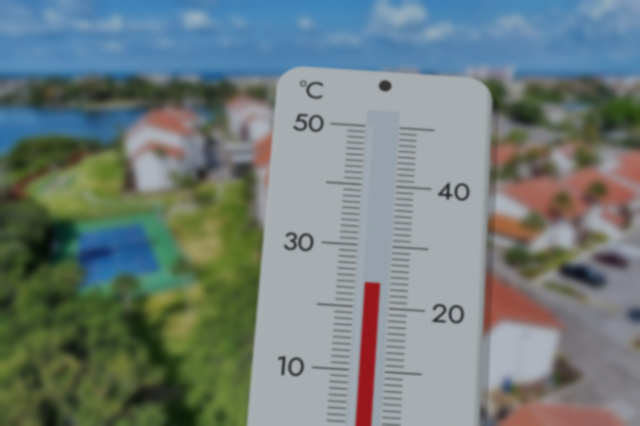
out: 24 °C
